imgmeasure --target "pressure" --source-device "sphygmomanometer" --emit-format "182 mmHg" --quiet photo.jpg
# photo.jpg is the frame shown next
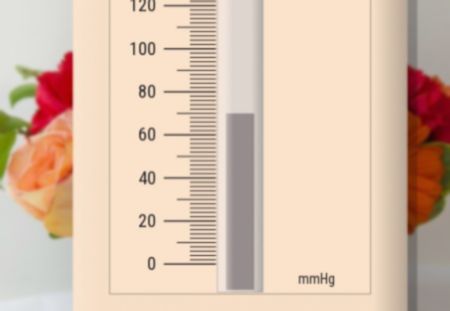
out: 70 mmHg
